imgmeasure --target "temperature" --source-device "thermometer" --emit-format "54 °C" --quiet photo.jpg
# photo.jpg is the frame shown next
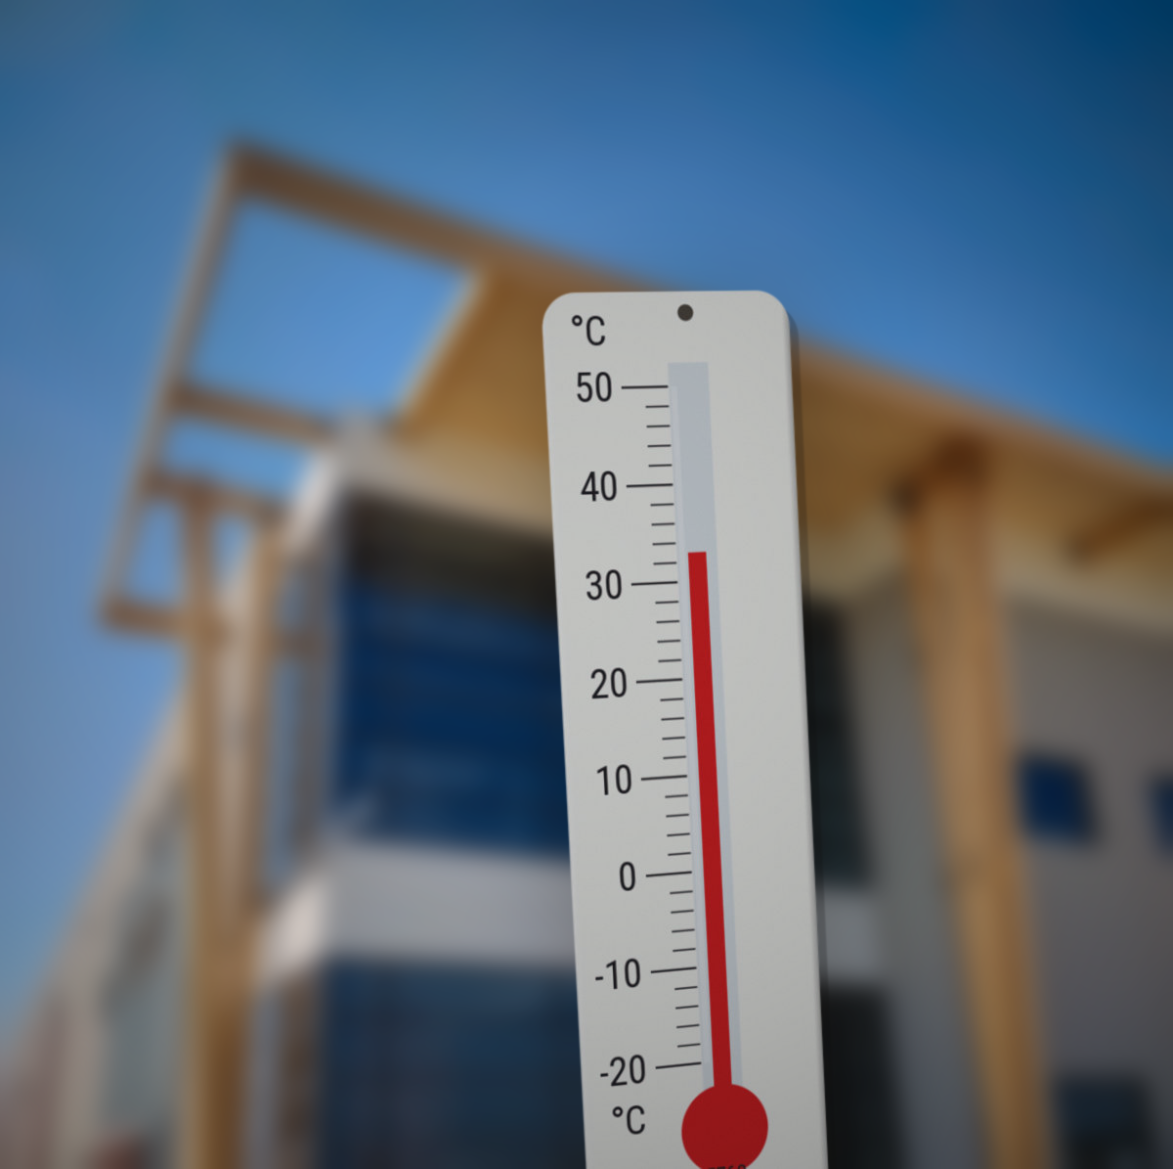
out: 33 °C
